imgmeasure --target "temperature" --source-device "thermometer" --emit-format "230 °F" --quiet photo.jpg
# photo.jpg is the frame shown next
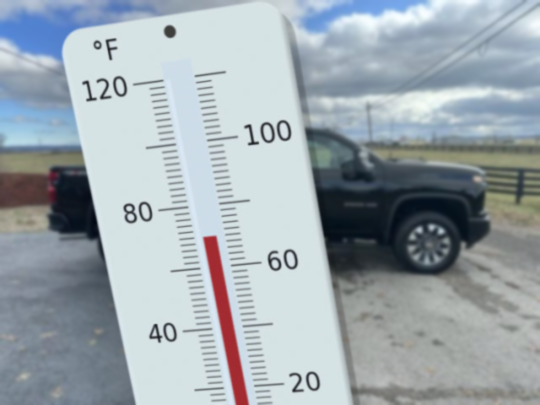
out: 70 °F
